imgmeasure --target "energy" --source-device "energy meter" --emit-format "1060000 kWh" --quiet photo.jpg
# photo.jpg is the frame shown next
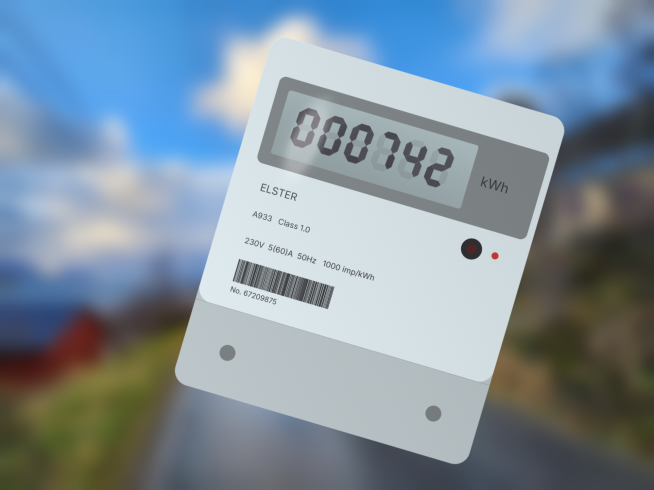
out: 742 kWh
